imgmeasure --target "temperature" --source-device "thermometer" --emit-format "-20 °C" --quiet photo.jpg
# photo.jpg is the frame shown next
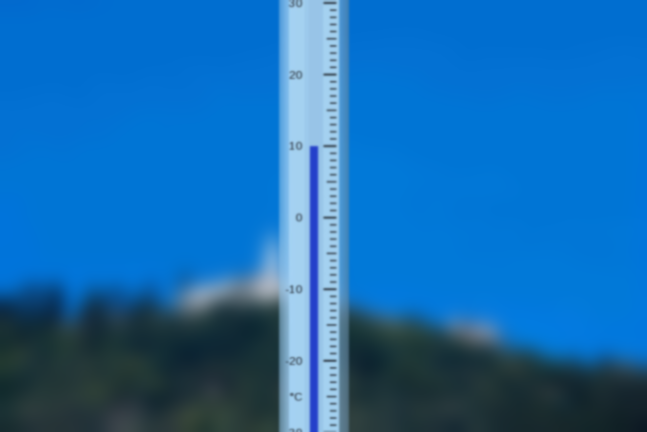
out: 10 °C
